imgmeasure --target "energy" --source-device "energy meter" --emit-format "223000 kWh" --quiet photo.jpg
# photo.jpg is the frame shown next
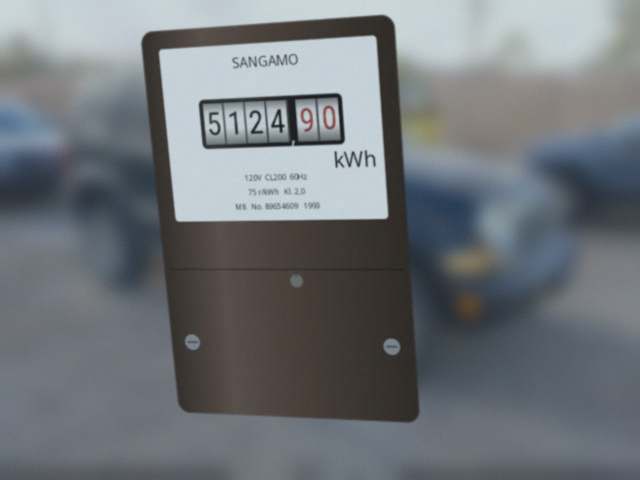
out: 5124.90 kWh
